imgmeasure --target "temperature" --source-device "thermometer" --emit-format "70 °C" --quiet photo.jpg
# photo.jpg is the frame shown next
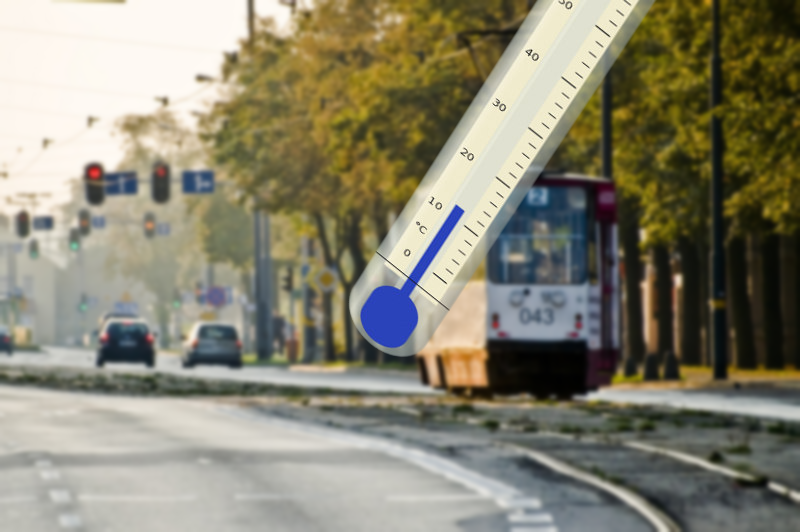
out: 12 °C
